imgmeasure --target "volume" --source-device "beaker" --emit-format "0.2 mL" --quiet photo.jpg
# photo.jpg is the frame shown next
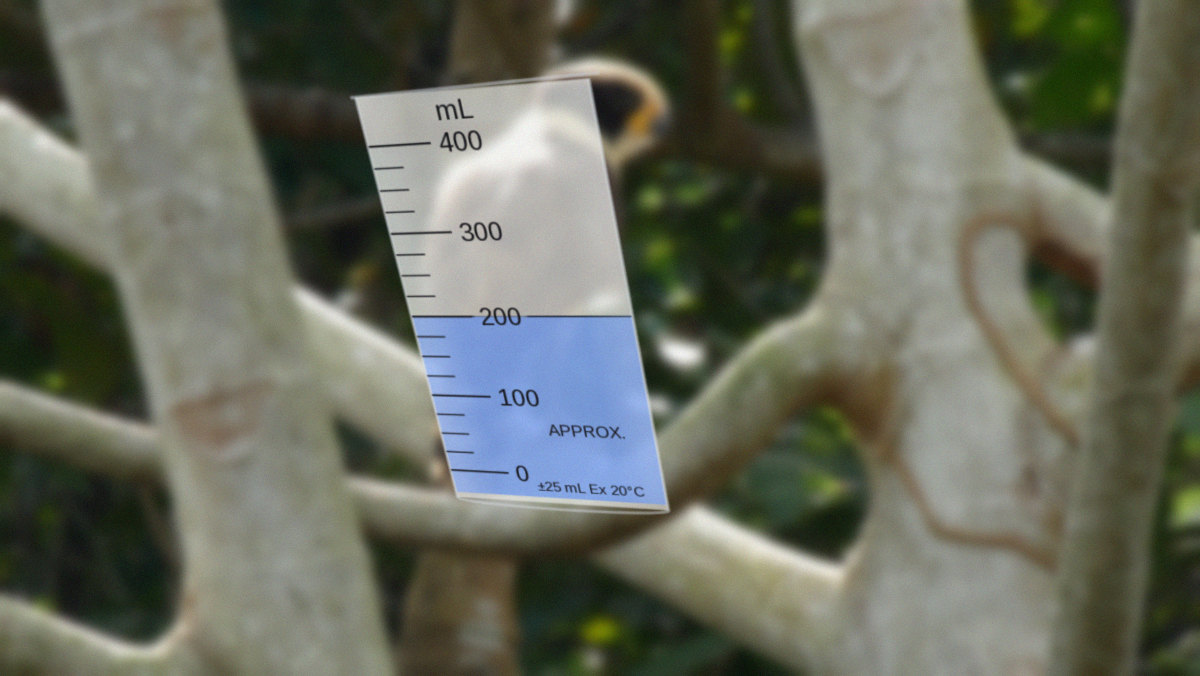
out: 200 mL
